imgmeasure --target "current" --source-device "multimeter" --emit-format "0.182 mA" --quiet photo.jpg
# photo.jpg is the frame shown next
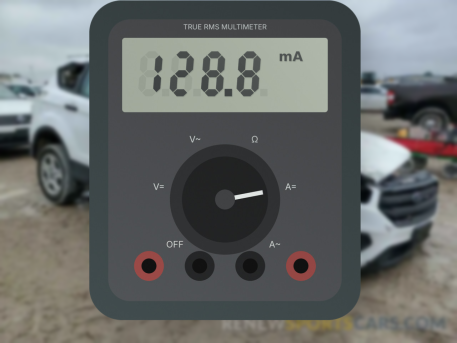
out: 128.8 mA
